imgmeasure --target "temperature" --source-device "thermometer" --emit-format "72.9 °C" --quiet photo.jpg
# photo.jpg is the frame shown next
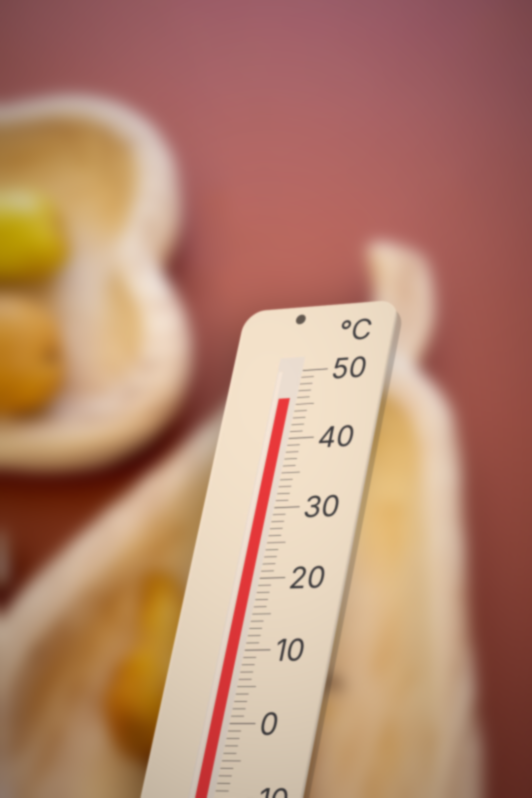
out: 46 °C
